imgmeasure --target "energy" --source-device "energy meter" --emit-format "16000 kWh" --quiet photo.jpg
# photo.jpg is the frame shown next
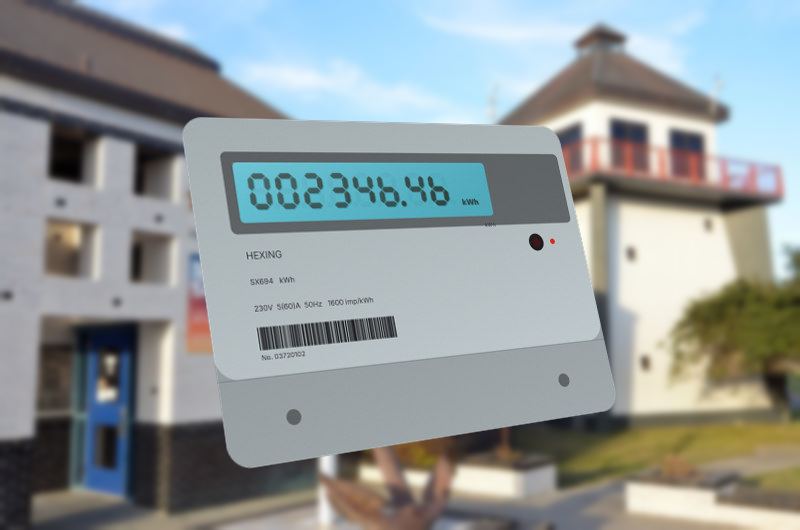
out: 2346.46 kWh
